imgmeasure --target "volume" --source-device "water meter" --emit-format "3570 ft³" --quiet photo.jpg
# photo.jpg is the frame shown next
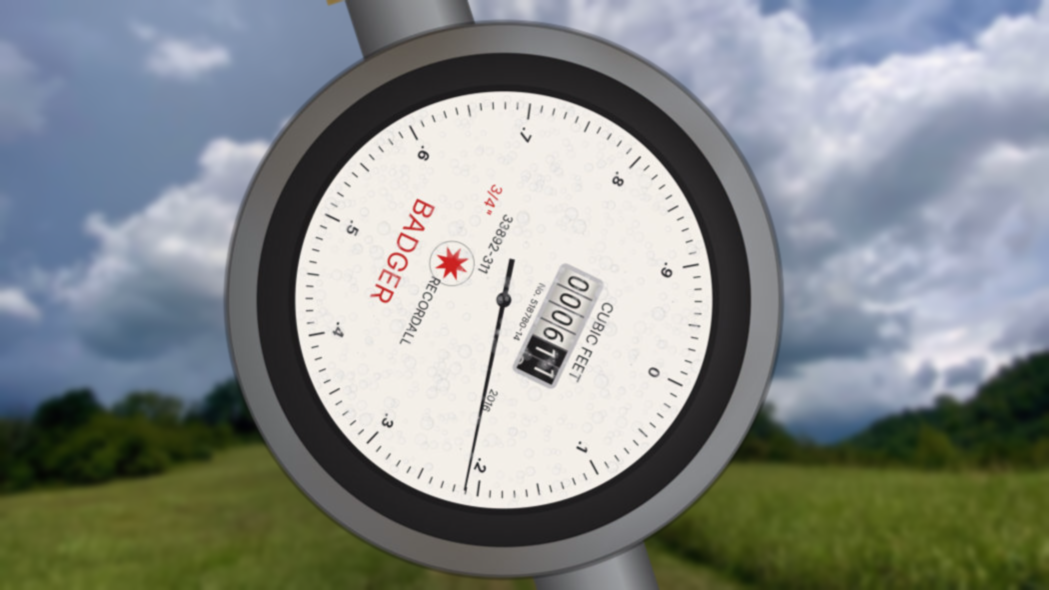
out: 611.21 ft³
